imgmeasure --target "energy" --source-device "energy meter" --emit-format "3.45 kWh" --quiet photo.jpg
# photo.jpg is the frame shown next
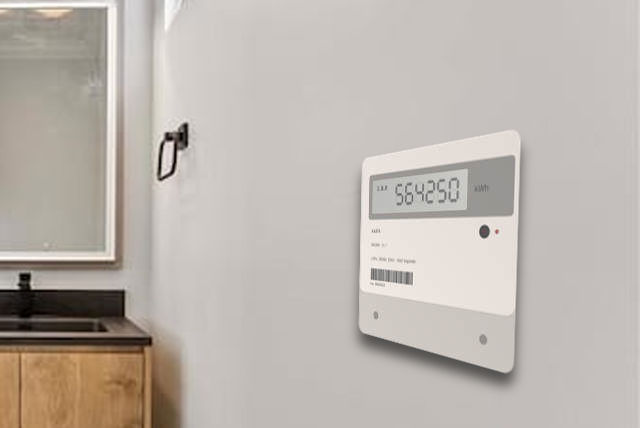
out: 564250 kWh
